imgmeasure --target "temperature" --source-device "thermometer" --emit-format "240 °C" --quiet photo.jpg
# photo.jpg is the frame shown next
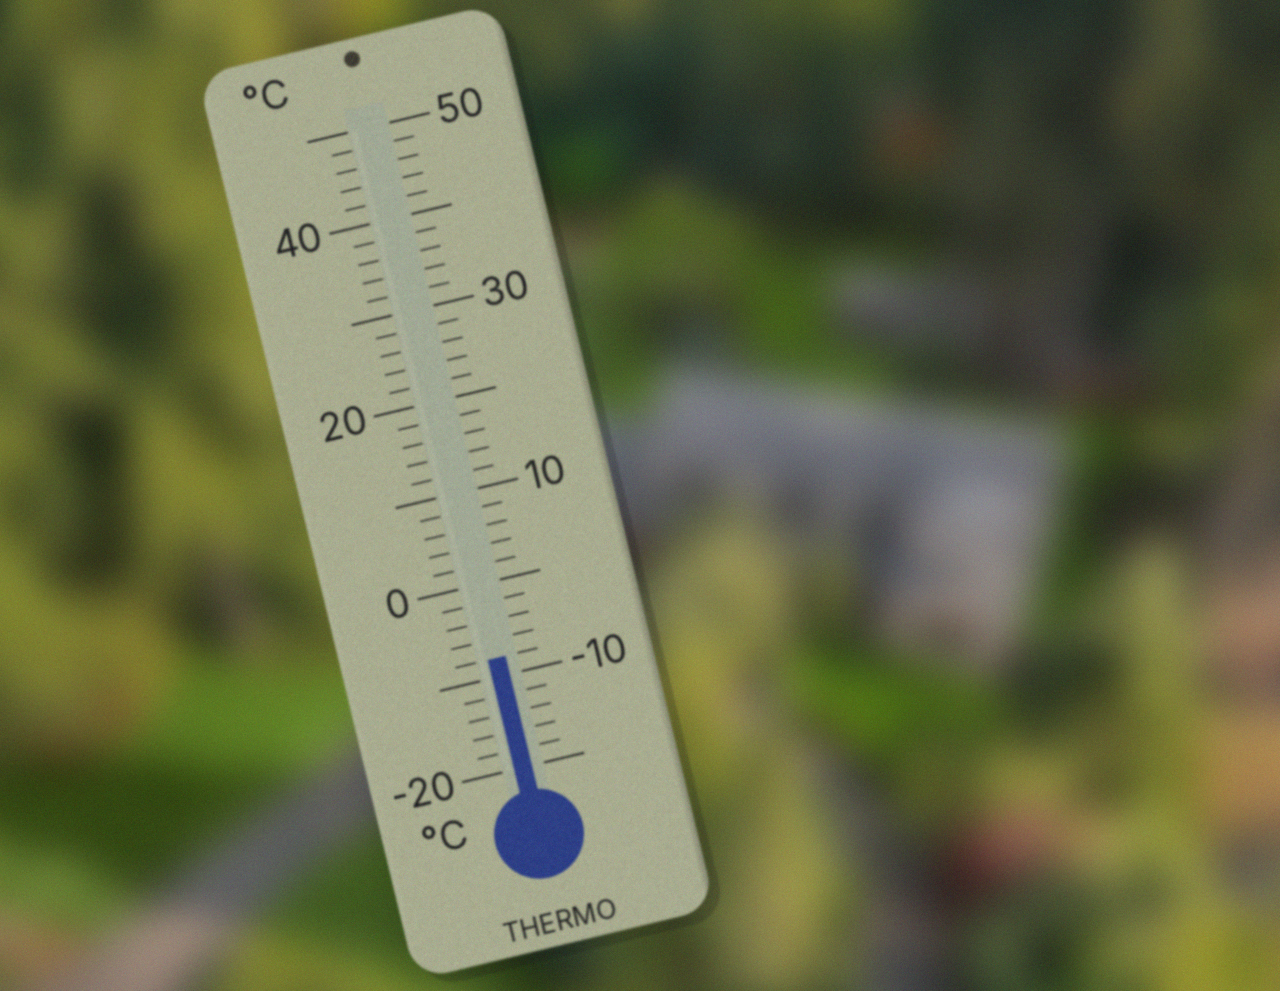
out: -8 °C
